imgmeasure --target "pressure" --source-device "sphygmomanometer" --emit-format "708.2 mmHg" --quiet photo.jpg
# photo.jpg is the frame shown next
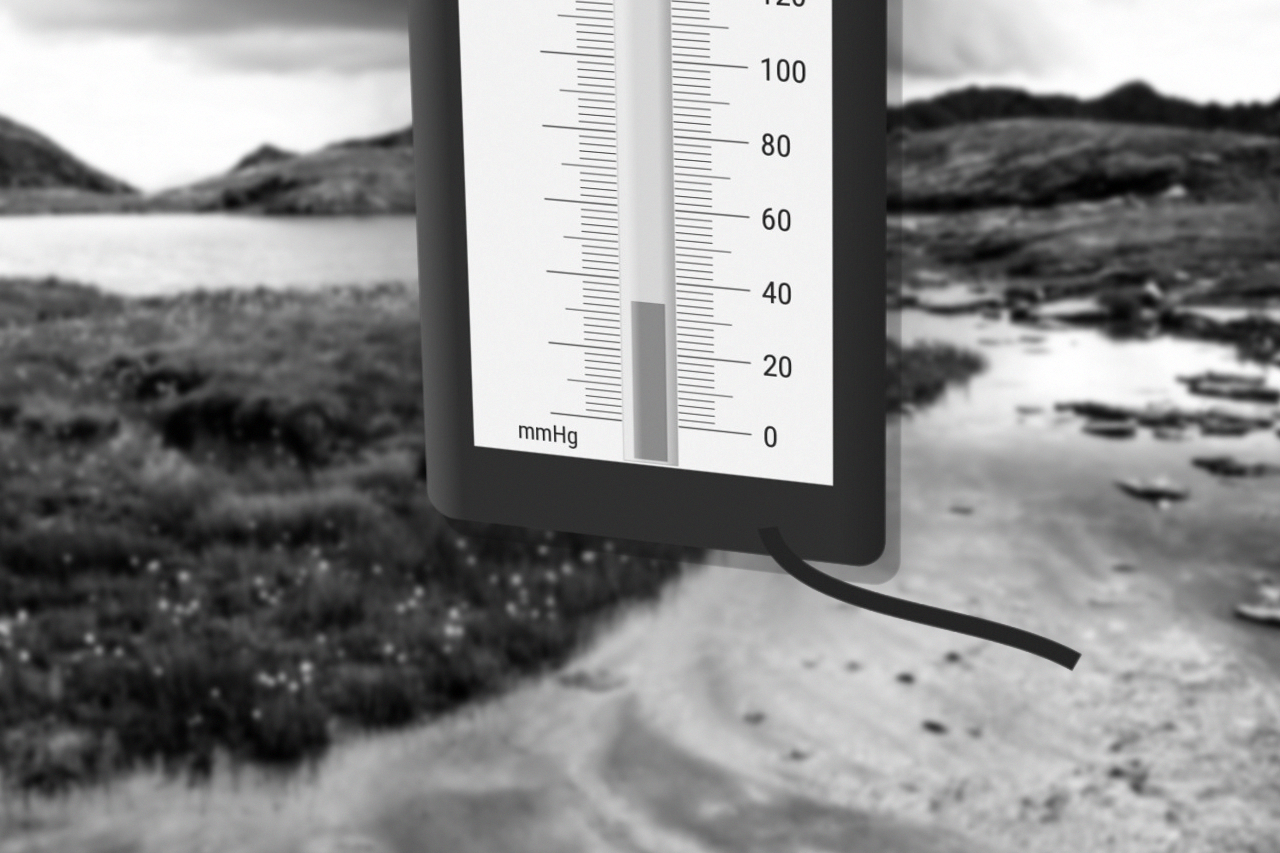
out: 34 mmHg
